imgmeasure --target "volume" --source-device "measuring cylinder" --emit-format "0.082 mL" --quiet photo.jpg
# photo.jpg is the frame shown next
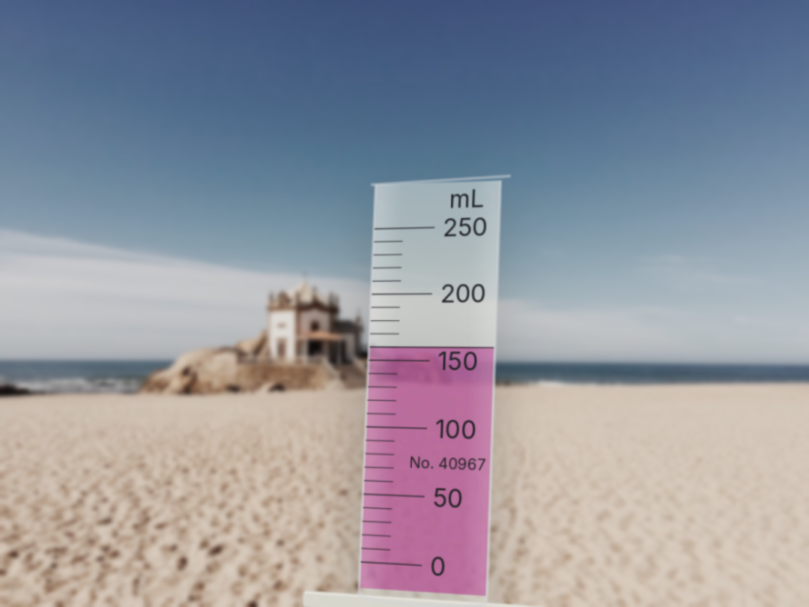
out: 160 mL
